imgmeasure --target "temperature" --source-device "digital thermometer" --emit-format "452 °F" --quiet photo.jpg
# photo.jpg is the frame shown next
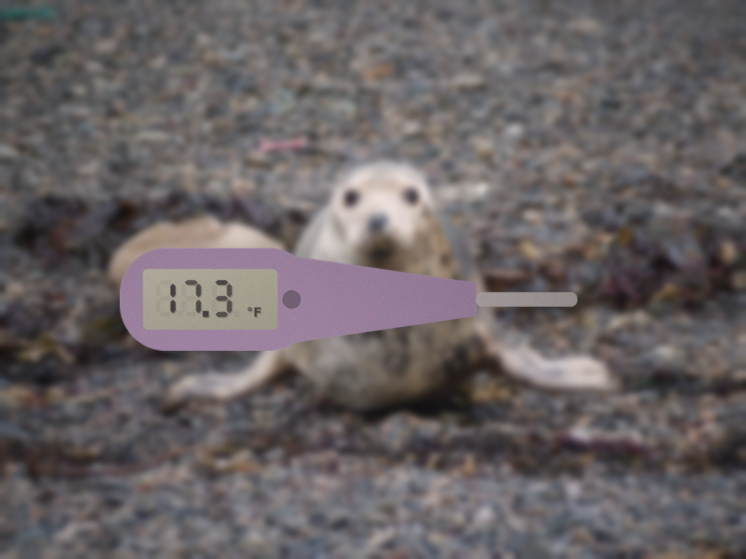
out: 17.3 °F
